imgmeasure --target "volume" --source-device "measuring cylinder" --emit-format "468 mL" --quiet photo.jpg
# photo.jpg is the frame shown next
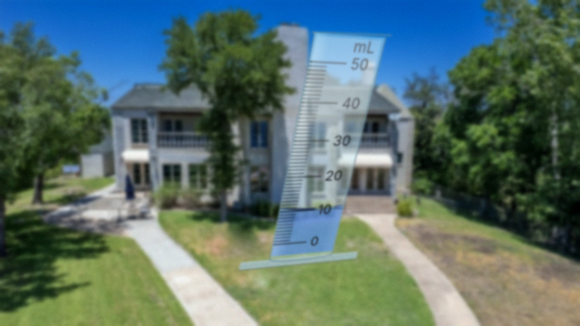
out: 10 mL
